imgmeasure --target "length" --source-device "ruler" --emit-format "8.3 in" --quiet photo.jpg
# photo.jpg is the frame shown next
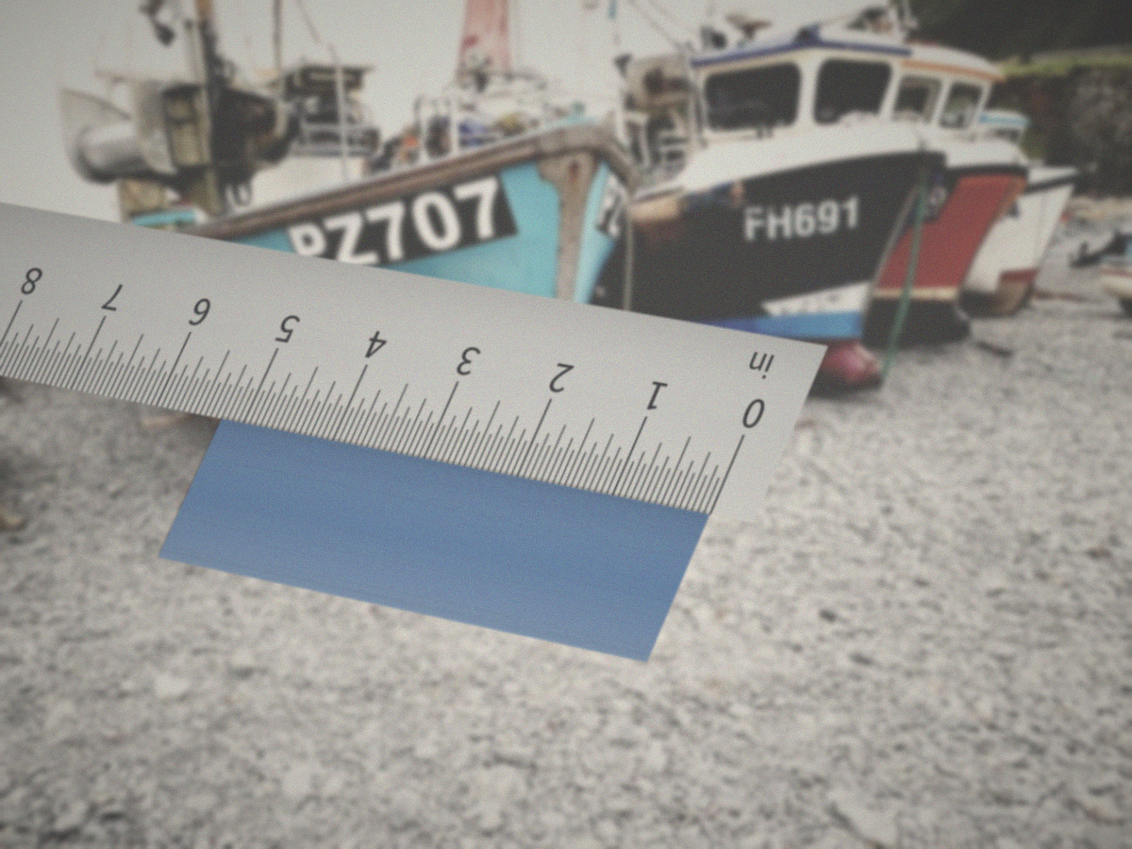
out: 5.25 in
